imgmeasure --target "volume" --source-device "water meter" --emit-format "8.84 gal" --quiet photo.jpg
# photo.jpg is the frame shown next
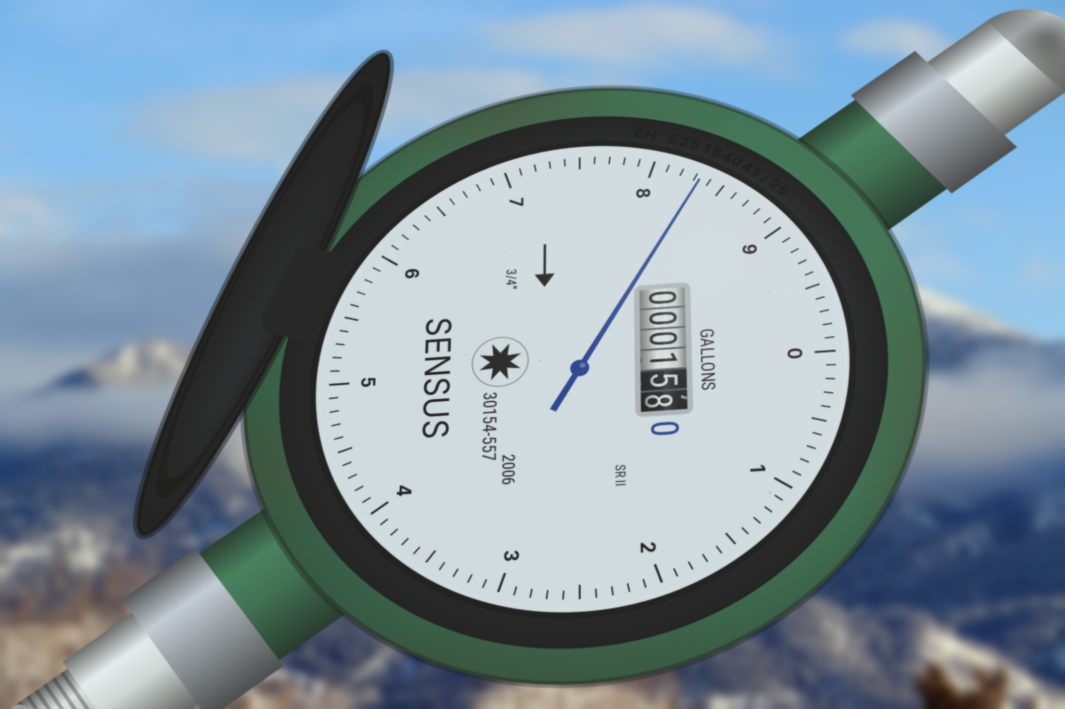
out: 1578.3 gal
